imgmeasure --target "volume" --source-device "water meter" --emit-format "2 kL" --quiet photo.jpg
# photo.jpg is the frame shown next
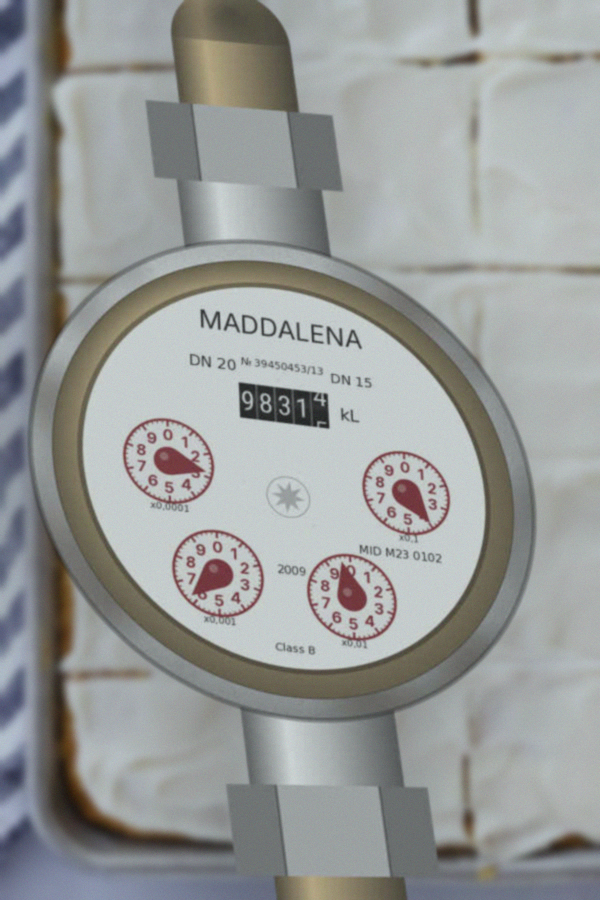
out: 98314.3962 kL
